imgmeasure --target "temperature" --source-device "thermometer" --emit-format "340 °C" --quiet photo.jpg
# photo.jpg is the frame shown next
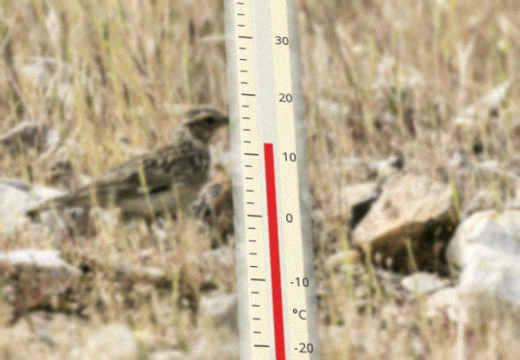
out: 12 °C
